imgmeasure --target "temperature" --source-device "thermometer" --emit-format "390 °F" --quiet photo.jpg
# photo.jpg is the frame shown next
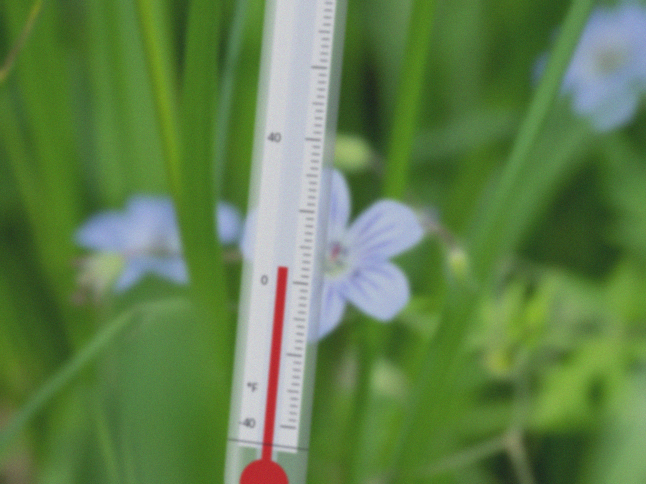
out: 4 °F
